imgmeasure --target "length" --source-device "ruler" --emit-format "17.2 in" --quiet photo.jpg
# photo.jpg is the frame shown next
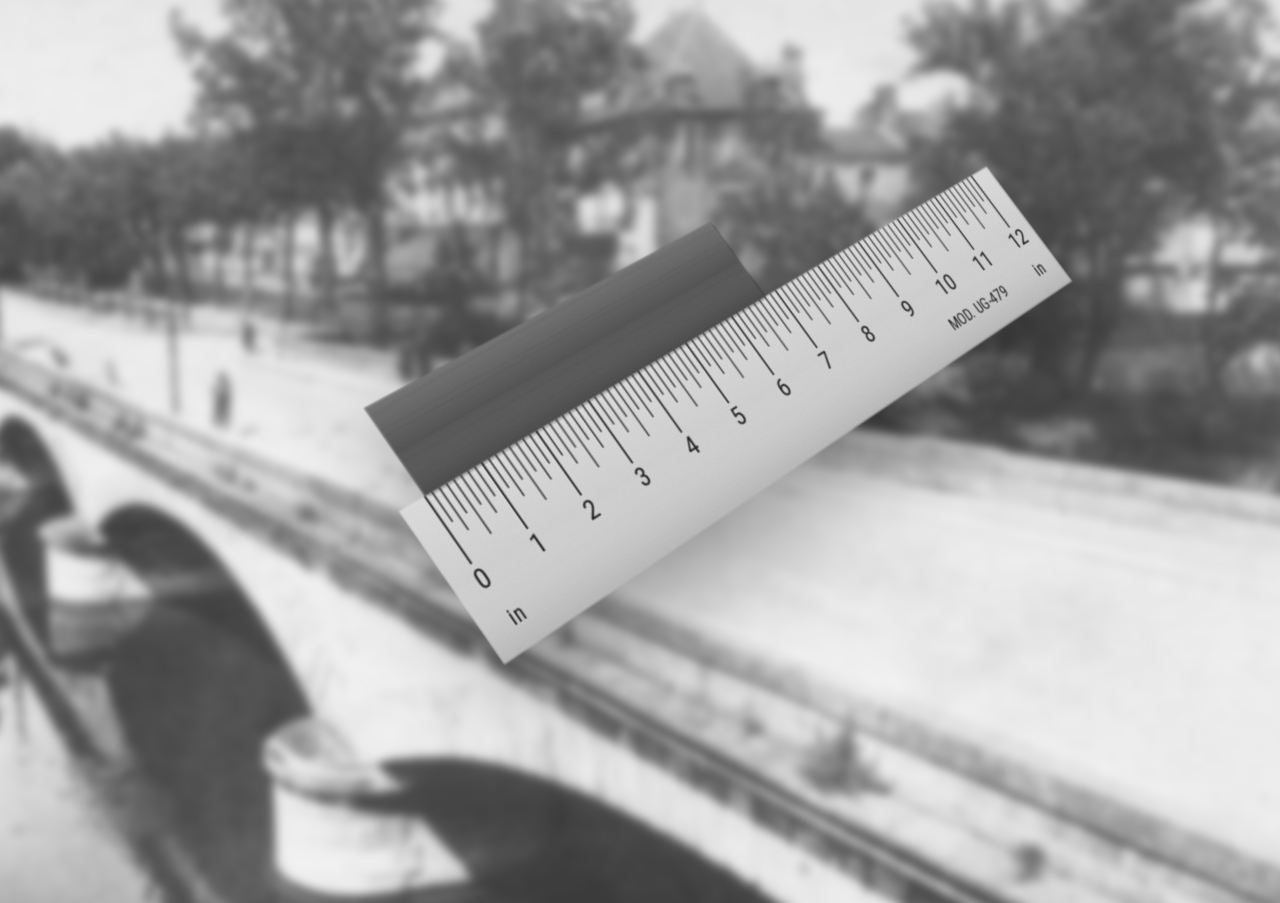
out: 6.75 in
